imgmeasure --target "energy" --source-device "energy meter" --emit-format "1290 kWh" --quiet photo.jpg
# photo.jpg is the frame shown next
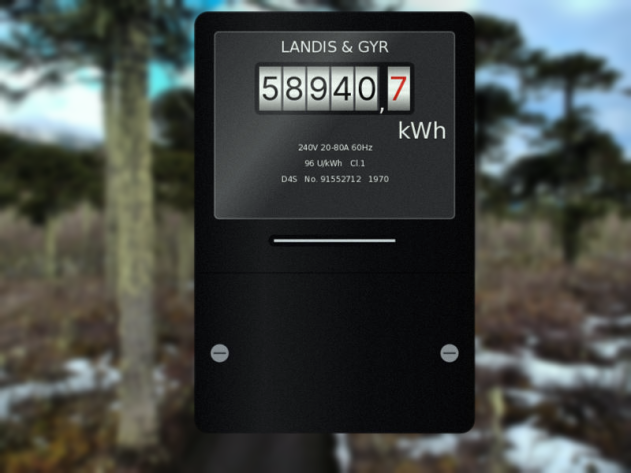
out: 58940.7 kWh
